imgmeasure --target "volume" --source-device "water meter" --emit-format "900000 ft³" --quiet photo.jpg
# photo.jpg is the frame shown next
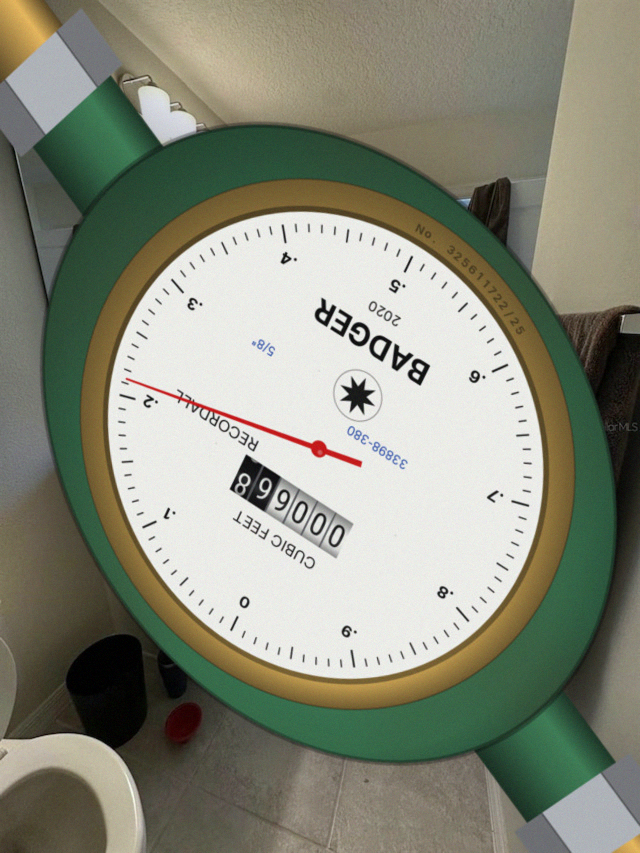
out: 668.21 ft³
